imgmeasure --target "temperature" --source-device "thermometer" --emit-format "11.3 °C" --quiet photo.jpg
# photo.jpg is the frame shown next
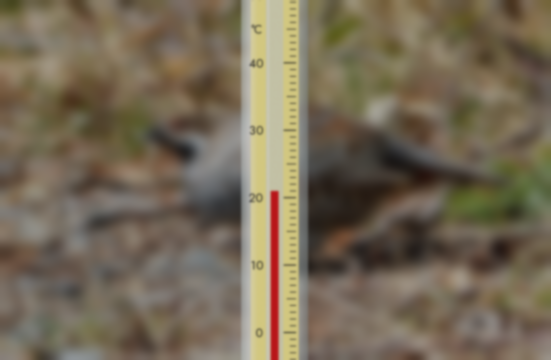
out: 21 °C
